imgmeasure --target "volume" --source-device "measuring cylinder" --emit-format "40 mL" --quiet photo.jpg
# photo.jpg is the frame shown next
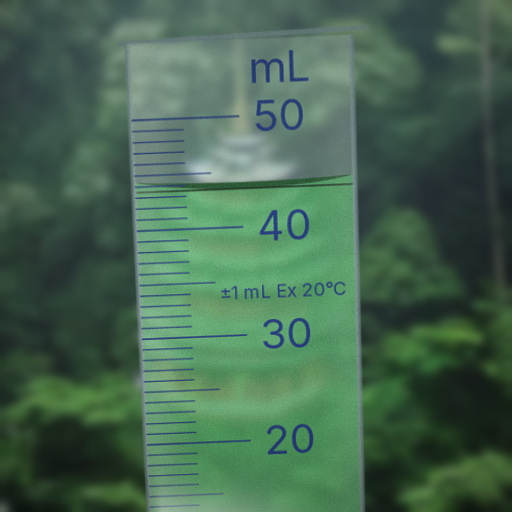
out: 43.5 mL
